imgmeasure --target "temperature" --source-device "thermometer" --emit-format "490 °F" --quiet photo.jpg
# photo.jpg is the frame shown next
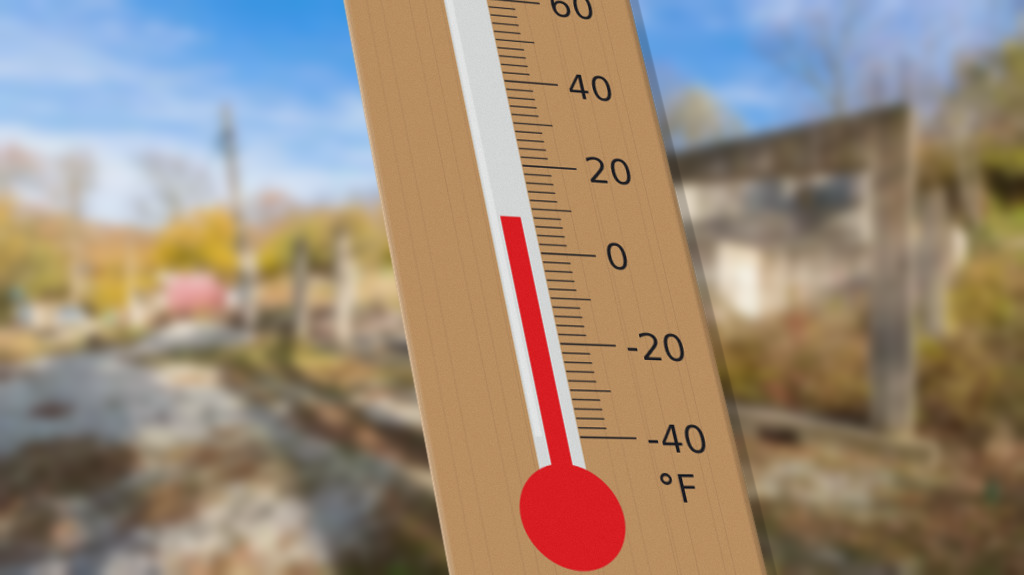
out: 8 °F
